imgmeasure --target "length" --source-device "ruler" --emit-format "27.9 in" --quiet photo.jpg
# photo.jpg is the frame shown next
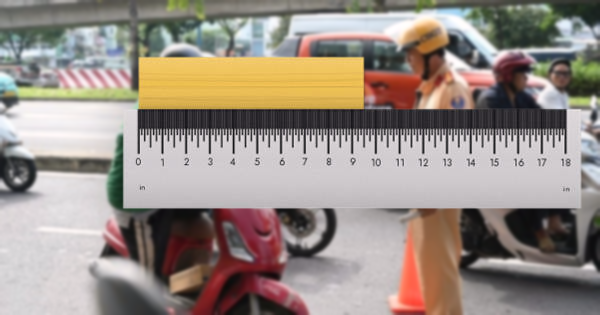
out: 9.5 in
